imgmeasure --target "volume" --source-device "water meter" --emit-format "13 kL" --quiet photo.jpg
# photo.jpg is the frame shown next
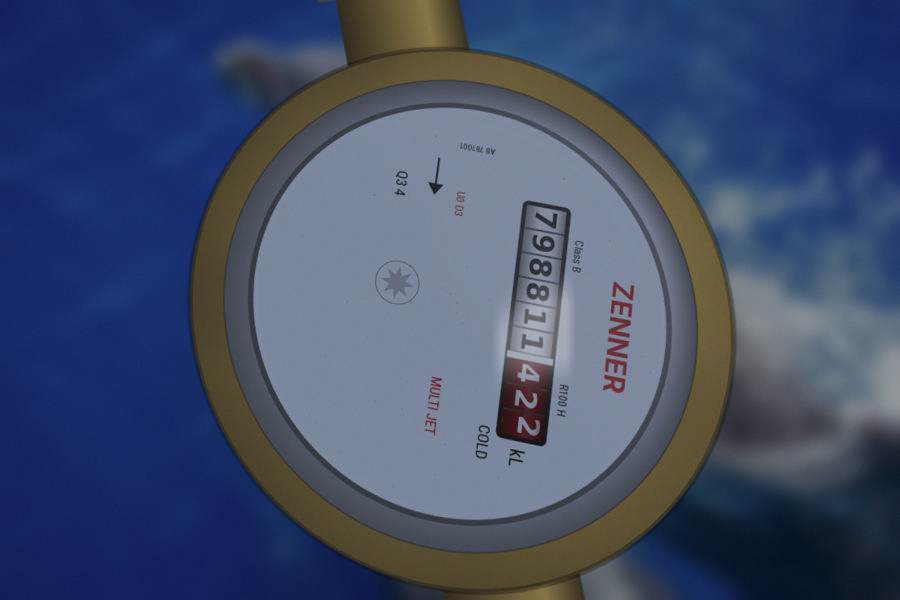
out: 798811.422 kL
